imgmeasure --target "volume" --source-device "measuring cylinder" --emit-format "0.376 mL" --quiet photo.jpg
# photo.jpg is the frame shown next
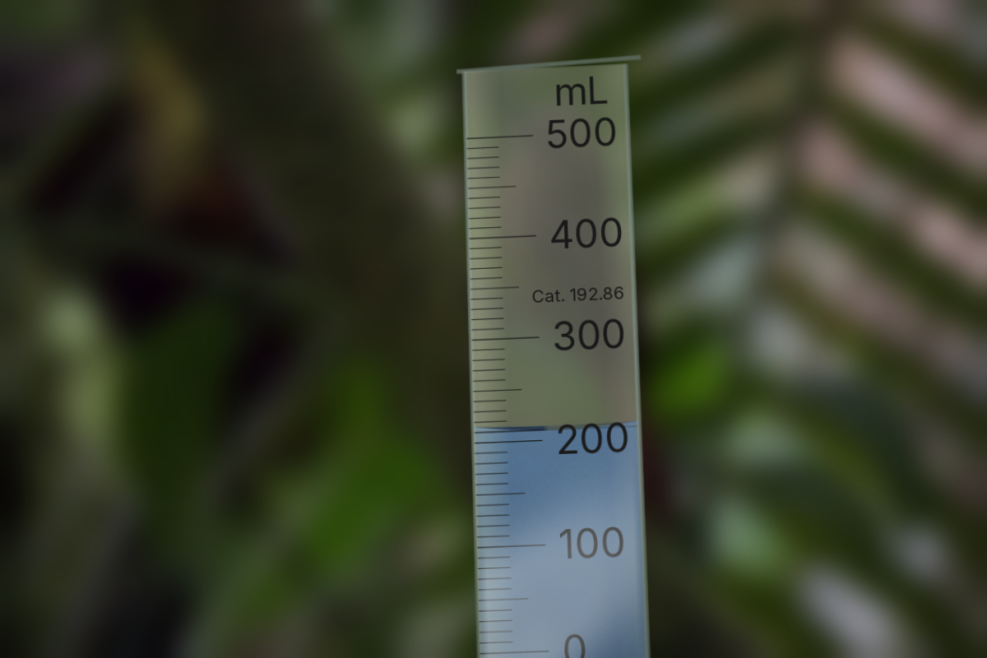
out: 210 mL
